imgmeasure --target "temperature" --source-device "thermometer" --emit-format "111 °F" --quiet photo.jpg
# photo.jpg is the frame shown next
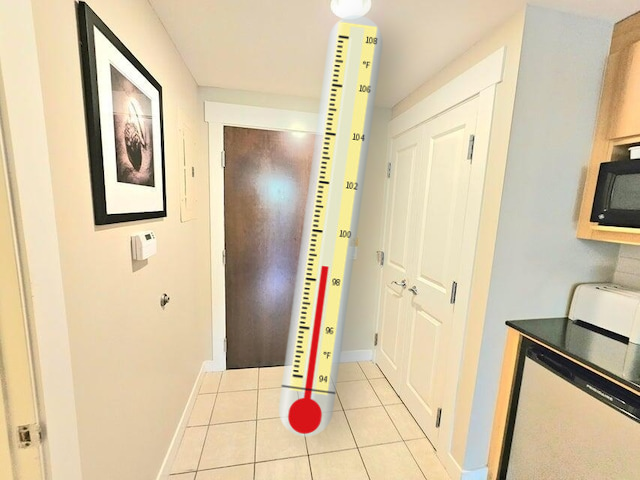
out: 98.6 °F
